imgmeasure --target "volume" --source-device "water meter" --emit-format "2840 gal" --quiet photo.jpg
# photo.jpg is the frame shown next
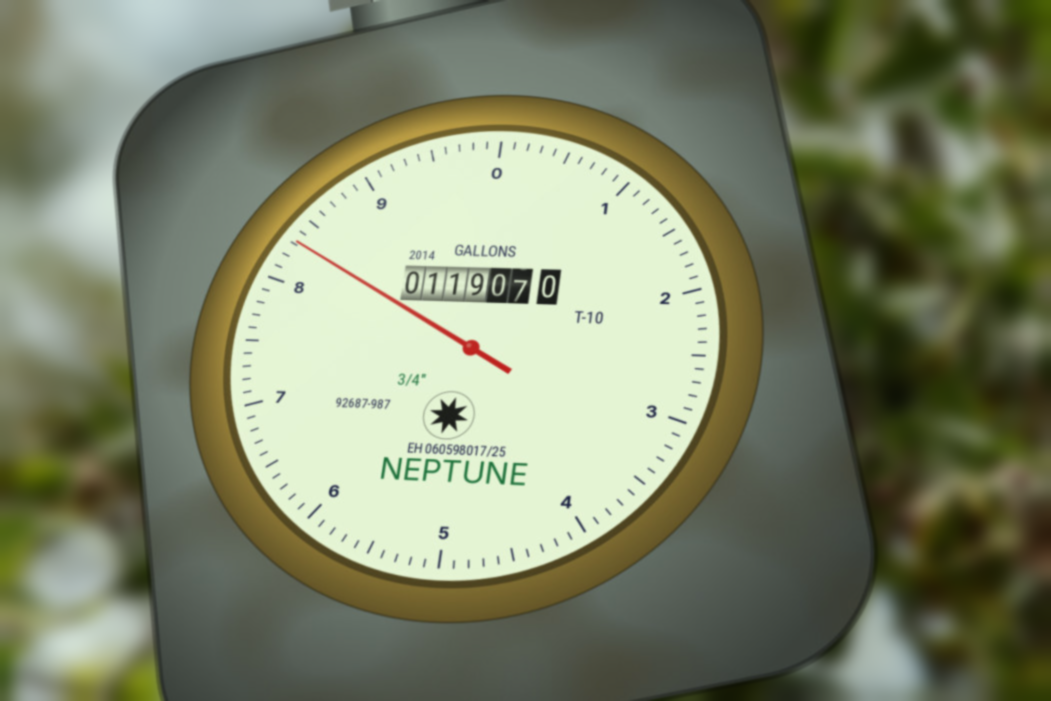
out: 119068.3 gal
